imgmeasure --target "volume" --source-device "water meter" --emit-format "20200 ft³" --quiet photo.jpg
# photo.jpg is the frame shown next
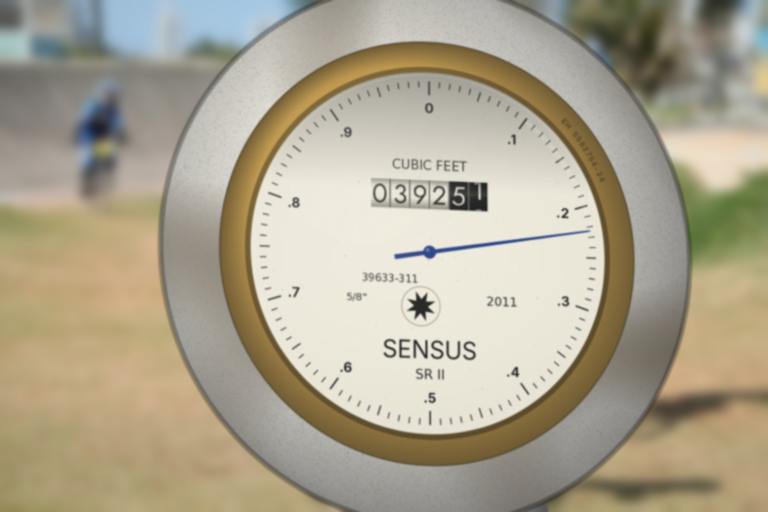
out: 39251.22 ft³
